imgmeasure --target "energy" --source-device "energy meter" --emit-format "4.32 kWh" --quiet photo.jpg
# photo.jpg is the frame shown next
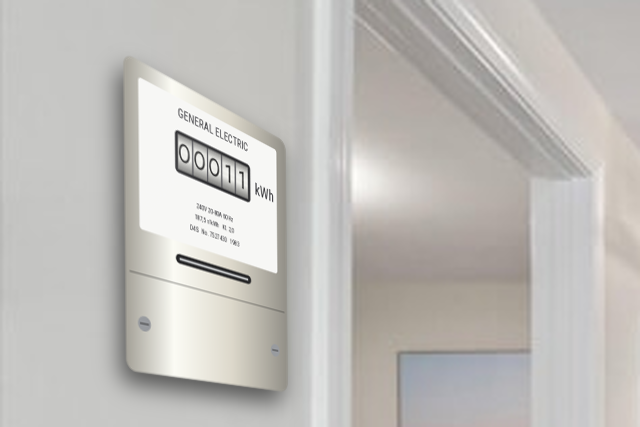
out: 11 kWh
